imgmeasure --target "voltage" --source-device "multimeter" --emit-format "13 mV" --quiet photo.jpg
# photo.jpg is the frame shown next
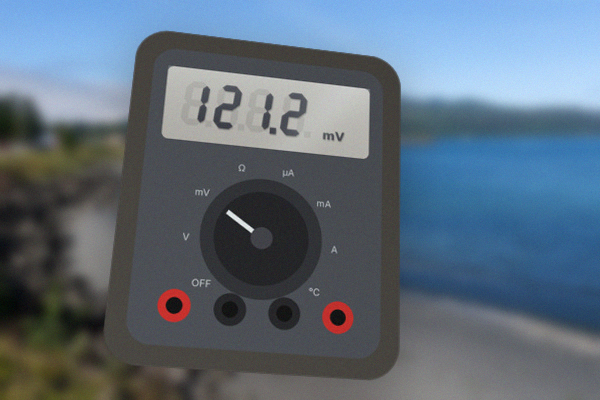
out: 121.2 mV
